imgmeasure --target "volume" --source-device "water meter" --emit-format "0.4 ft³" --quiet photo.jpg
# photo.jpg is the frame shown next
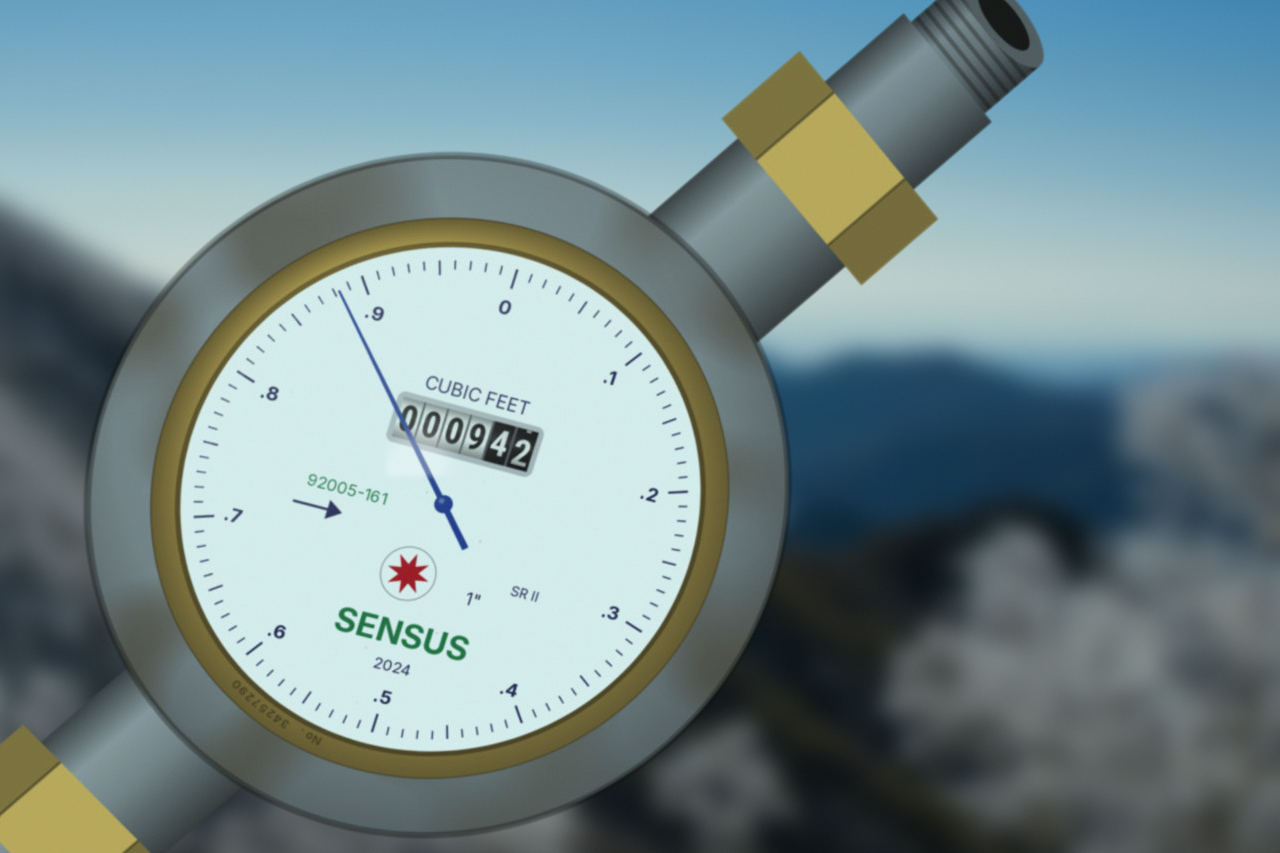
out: 941.88 ft³
